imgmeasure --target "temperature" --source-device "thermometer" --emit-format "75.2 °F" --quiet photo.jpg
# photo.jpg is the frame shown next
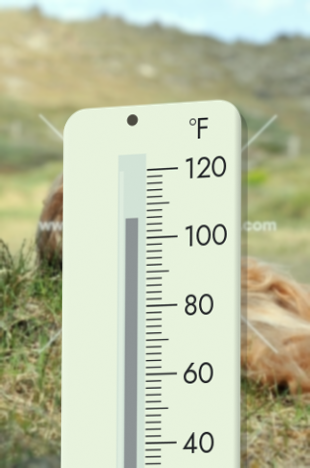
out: 106 °F
